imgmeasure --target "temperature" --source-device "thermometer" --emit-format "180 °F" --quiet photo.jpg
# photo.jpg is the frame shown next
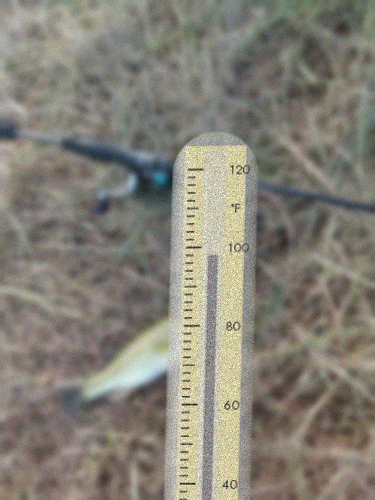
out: 98 °F
